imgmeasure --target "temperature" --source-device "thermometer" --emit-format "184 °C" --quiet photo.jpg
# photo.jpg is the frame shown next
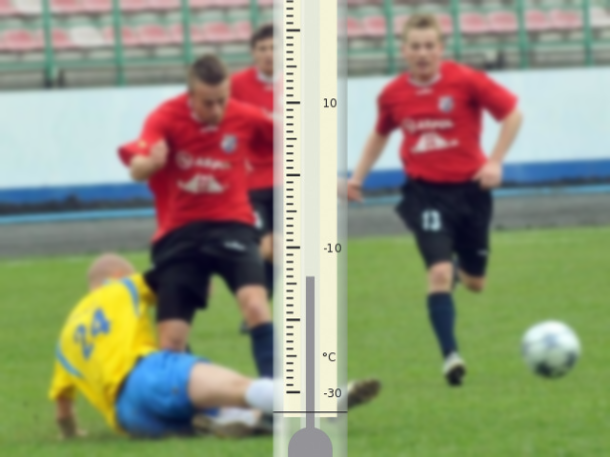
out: -14 °C
